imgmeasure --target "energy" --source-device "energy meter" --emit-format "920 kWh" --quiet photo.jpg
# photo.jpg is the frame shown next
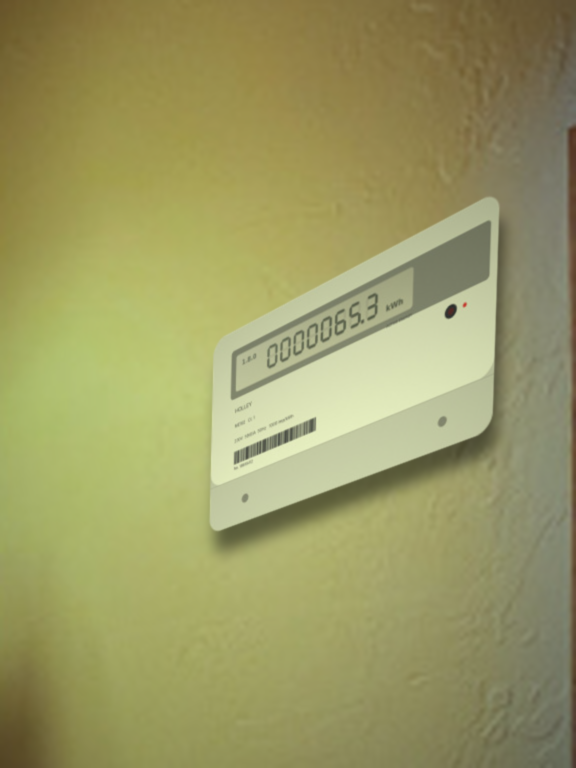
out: 65.3 kWh
